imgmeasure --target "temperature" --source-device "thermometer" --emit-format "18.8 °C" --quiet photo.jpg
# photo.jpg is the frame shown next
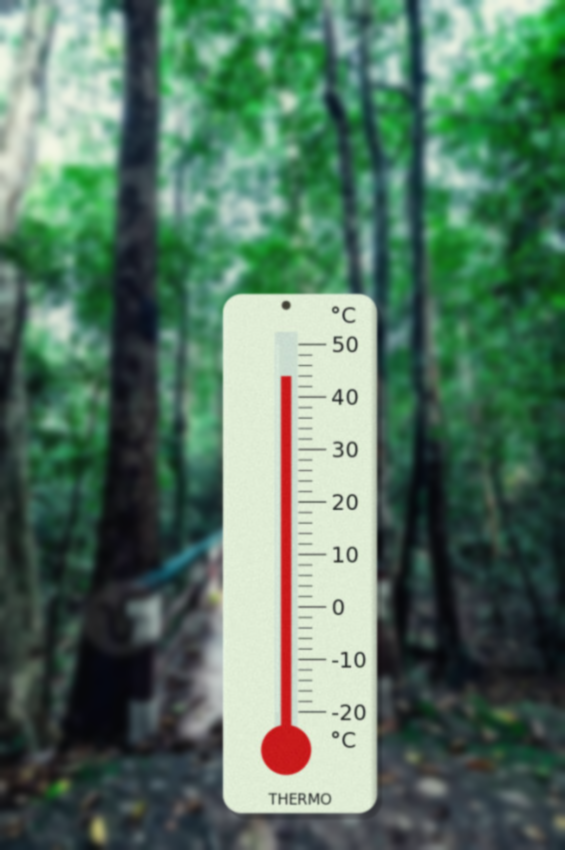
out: 44 °C
